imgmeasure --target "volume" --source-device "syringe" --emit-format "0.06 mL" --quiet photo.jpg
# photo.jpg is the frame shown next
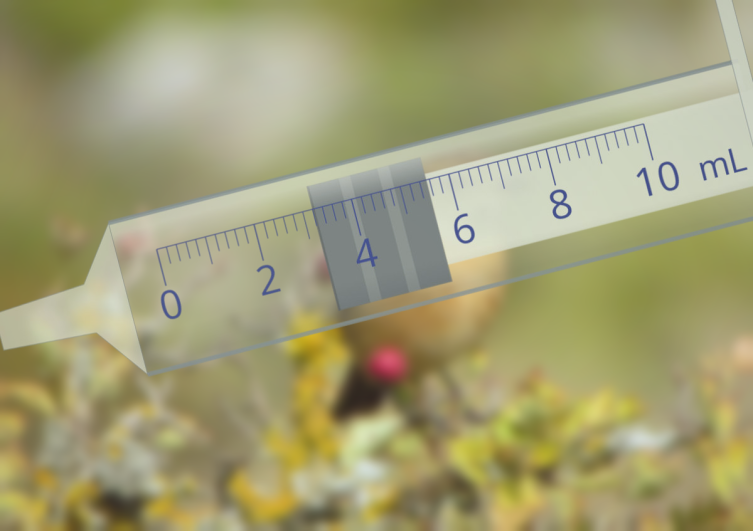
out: 3.2 mL
